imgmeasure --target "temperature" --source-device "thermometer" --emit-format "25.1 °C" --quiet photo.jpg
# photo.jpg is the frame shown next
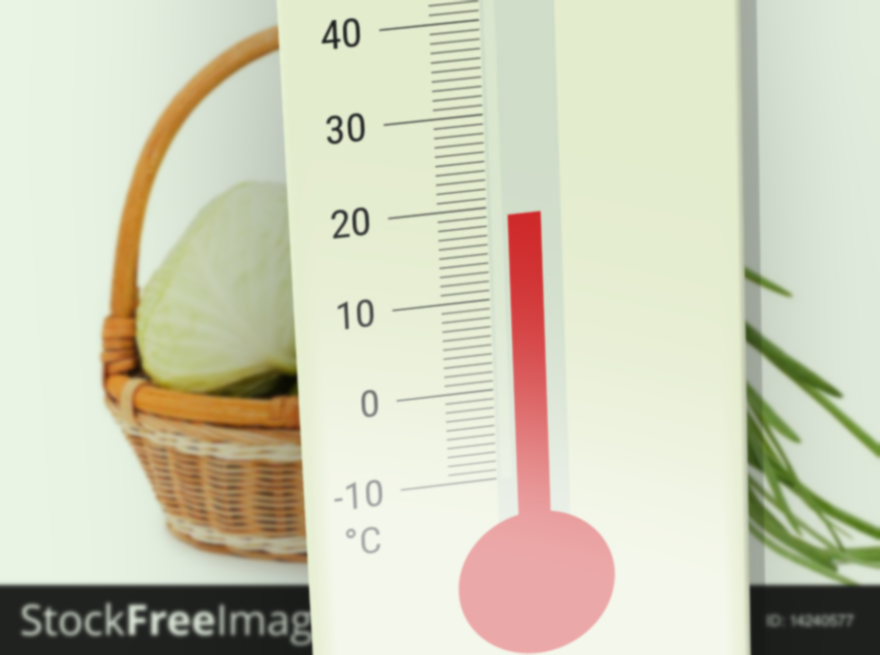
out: 19 °C
